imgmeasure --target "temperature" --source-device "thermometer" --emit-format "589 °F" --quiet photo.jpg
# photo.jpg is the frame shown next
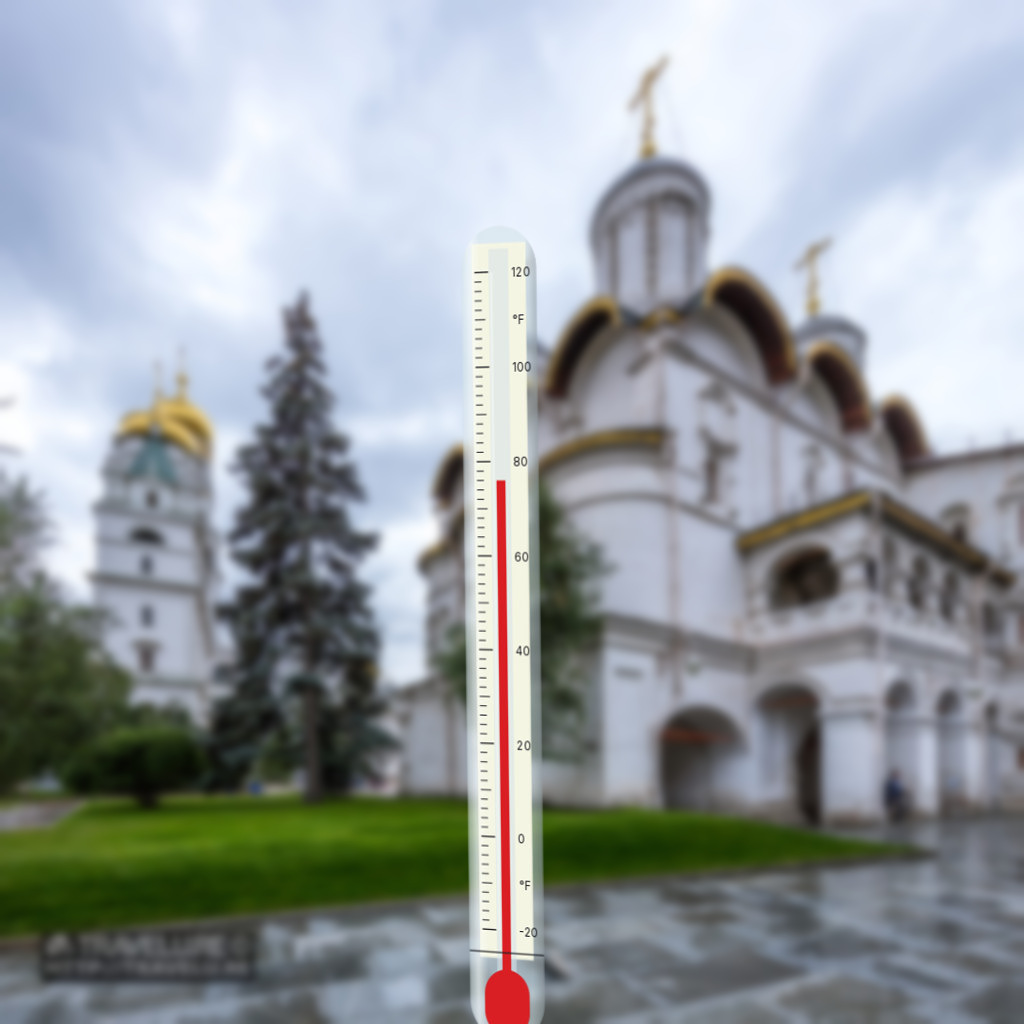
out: 76 °F
